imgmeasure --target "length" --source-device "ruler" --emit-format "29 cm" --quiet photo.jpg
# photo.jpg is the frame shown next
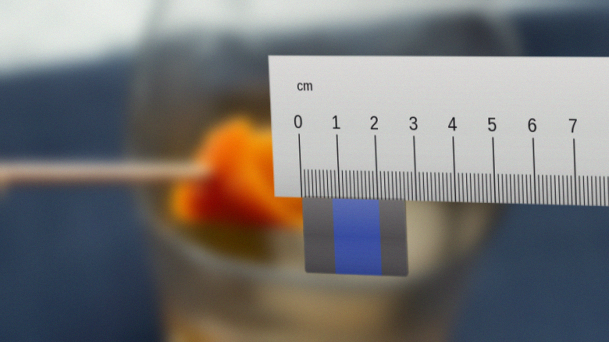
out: 2.7 cm
